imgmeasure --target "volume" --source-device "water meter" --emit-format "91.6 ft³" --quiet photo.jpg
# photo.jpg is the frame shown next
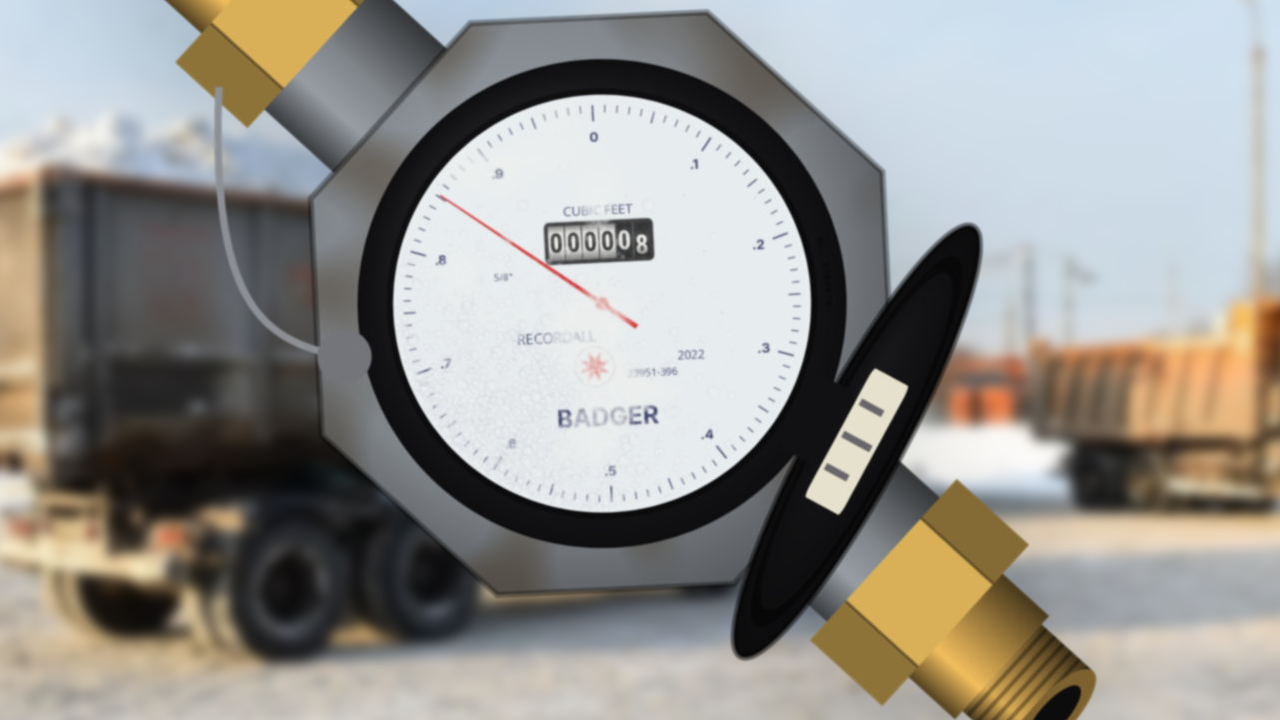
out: 7.85 ft³
